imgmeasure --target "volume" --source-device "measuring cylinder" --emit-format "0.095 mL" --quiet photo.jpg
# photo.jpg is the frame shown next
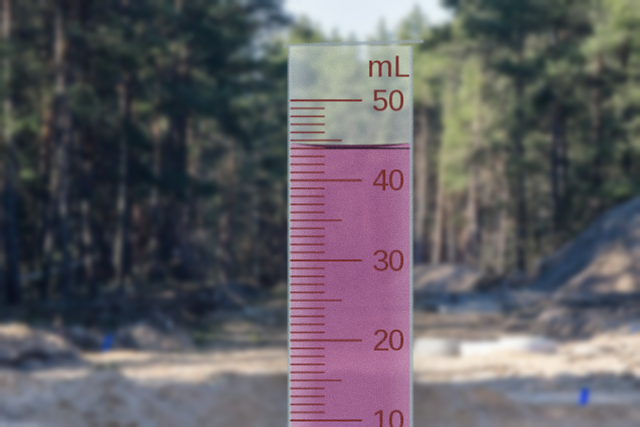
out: 44 mL
